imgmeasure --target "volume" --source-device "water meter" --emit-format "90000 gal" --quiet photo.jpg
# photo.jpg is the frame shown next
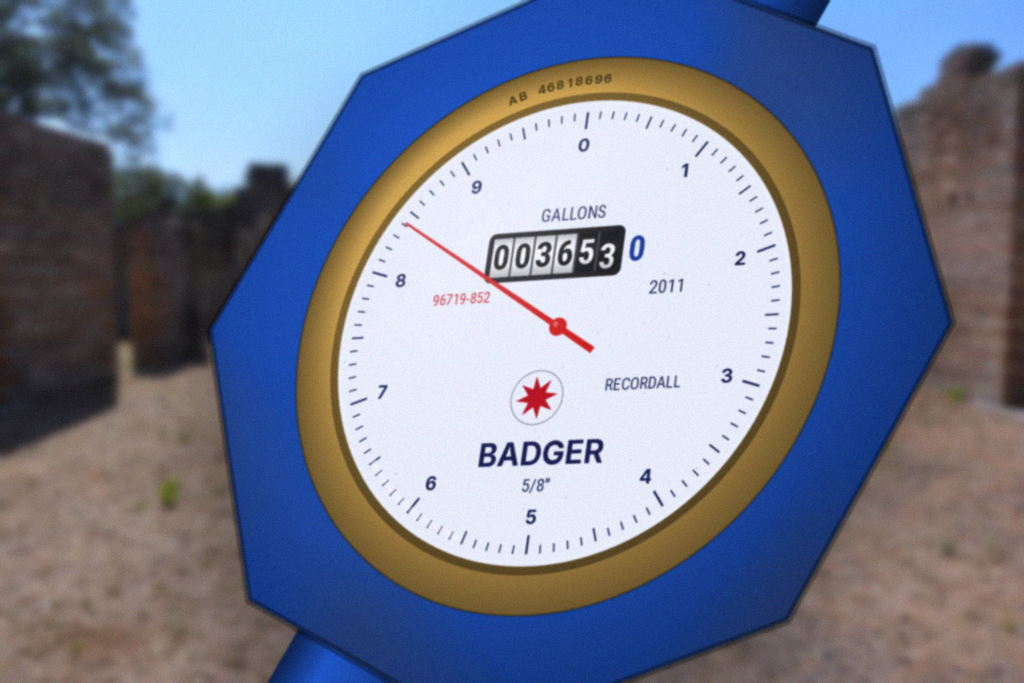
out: 36528.4 gal
